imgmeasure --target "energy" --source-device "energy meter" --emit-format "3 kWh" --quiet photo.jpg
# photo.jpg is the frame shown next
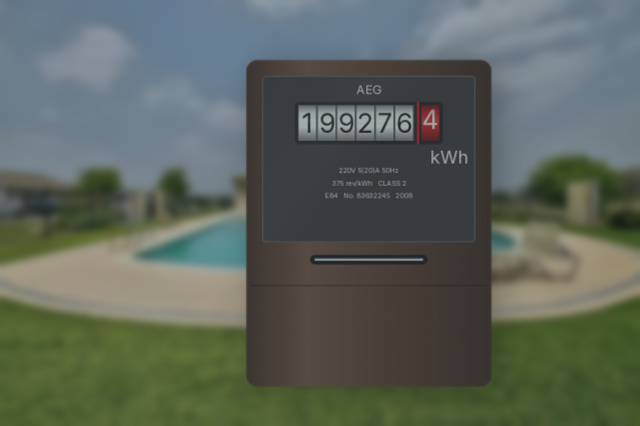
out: 199276.4 kWh
